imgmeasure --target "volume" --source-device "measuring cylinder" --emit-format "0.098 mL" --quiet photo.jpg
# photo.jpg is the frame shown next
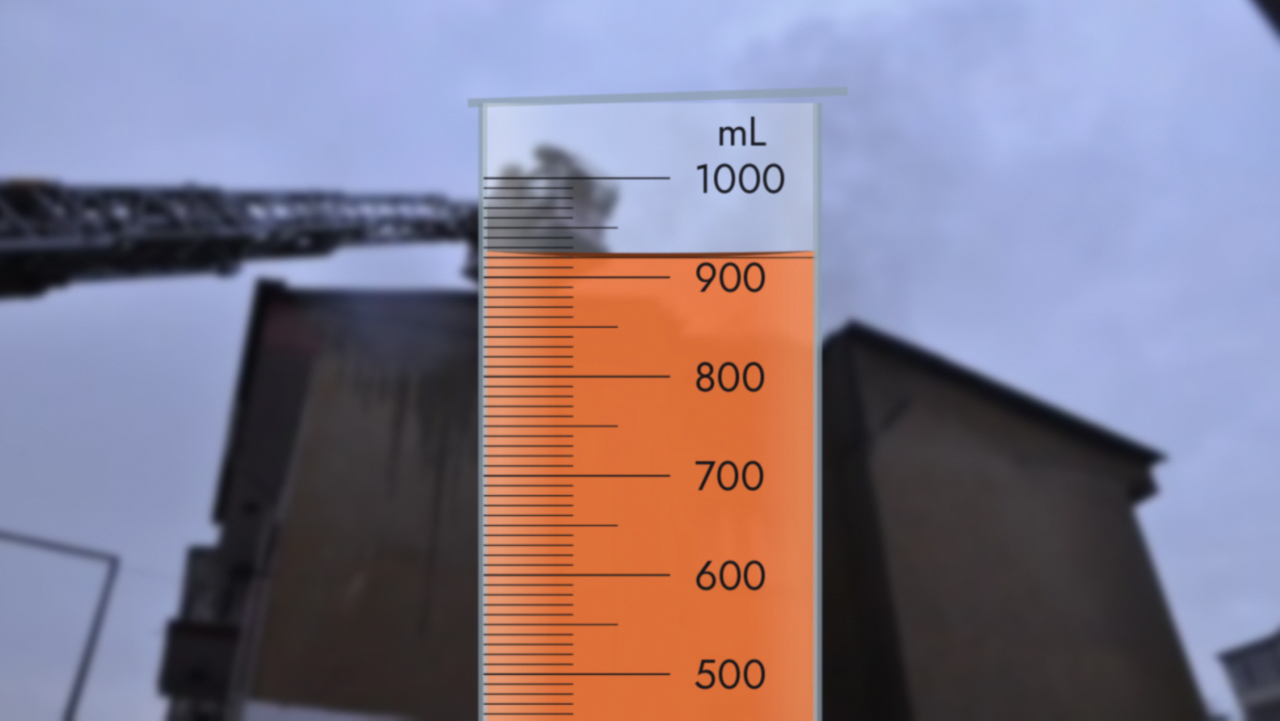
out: 920 mL
